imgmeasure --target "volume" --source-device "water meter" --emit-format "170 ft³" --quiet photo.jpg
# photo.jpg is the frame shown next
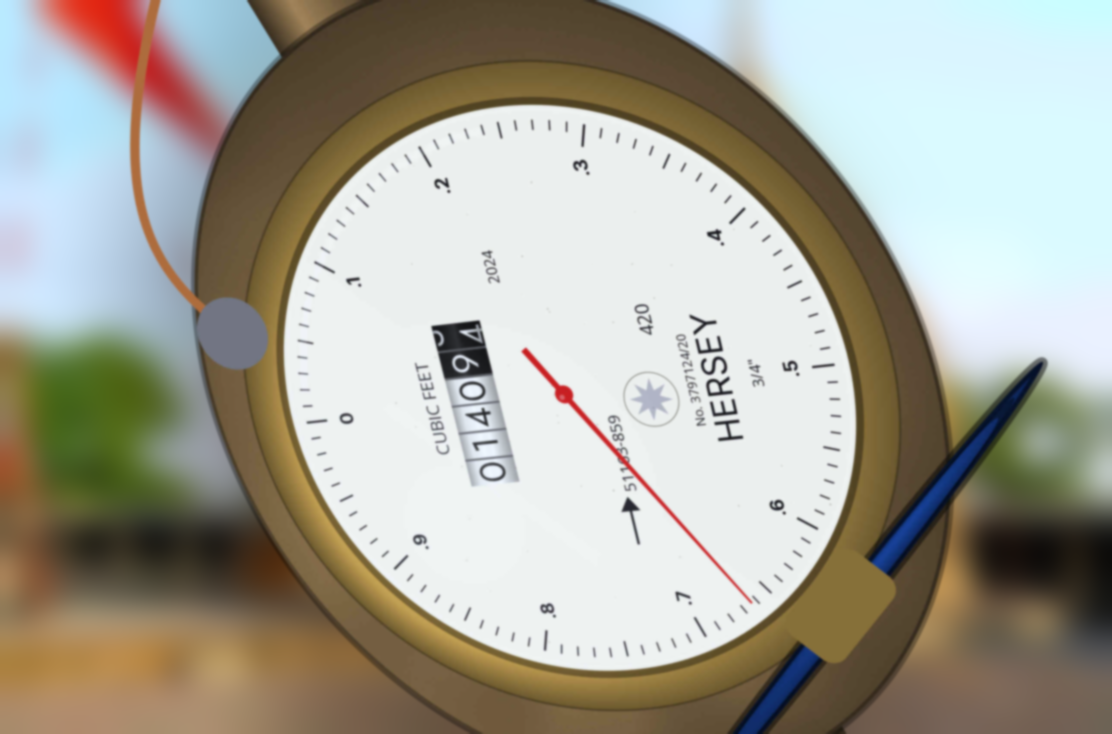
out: 14093.66 ft³
